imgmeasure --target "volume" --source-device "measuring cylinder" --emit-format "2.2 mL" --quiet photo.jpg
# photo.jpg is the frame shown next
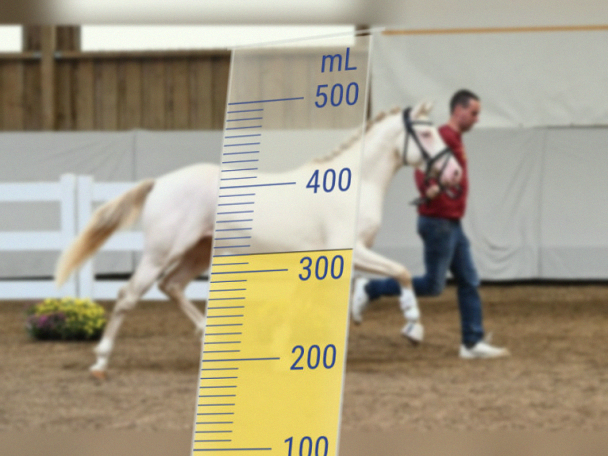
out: 320 mL
